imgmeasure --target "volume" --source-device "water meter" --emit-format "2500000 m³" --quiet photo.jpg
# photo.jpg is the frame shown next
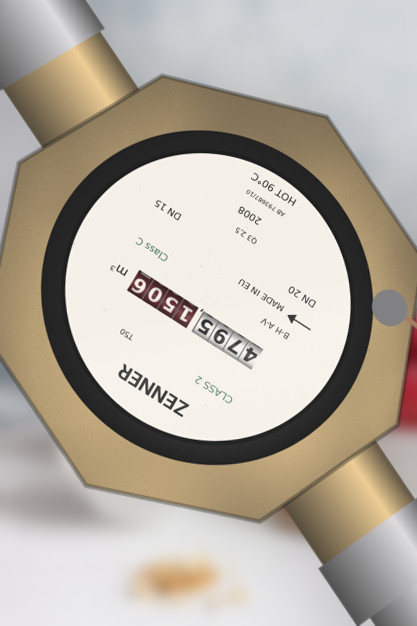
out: 4795.1506 m³
